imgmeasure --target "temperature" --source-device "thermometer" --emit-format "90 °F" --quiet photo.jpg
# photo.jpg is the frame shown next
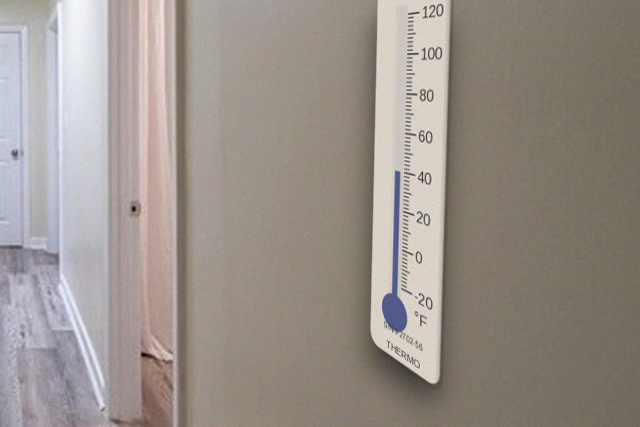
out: 40 °F
